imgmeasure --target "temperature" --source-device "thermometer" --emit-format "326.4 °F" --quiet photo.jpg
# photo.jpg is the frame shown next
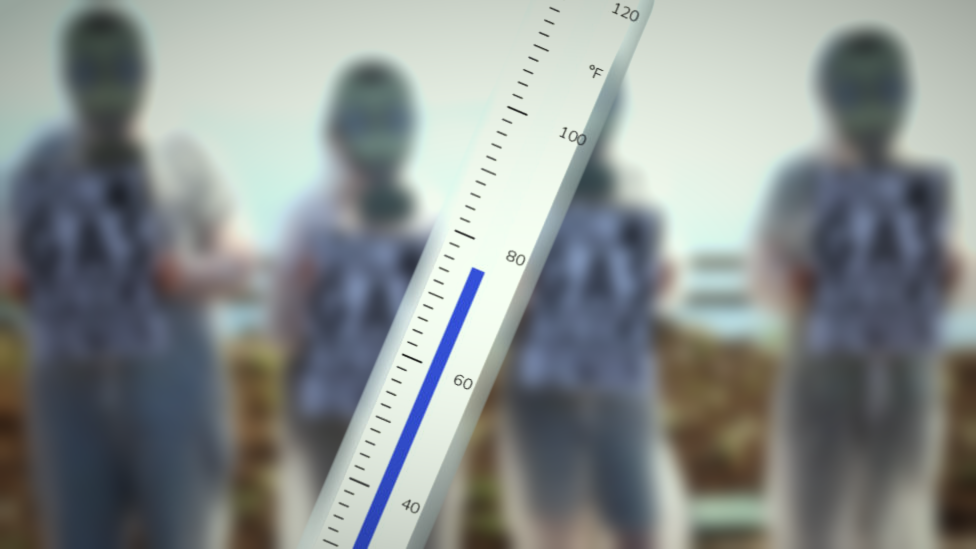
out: 76 °F
